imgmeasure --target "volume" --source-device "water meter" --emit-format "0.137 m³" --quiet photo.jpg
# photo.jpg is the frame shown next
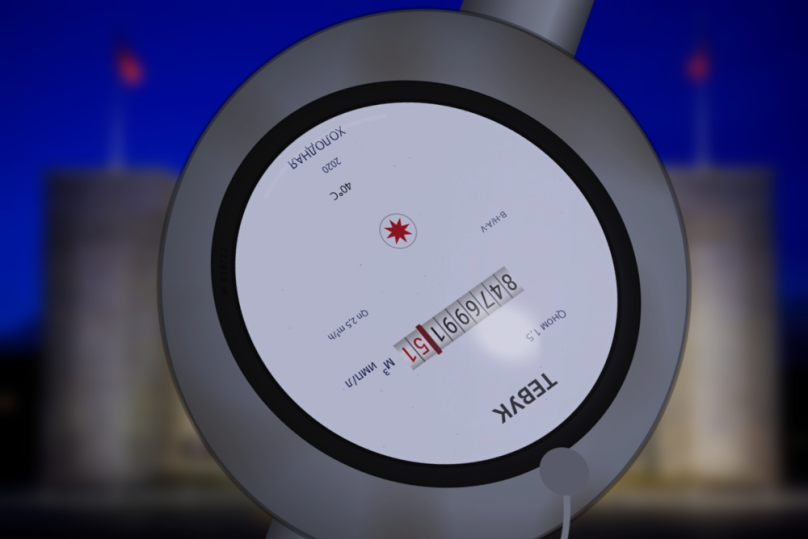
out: 8476991.51 m³
